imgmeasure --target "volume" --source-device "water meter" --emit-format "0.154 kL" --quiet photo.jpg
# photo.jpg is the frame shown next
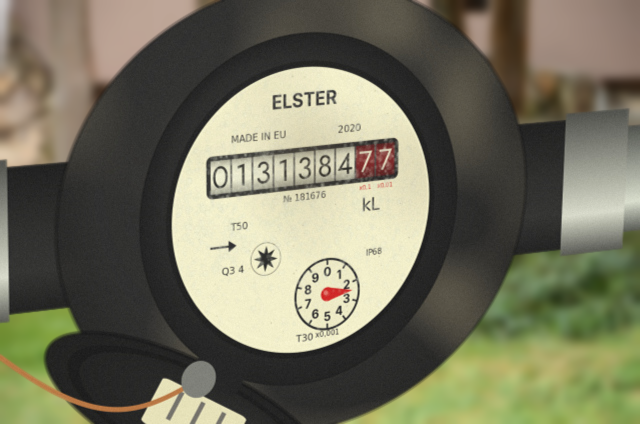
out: 131384.772 kL
